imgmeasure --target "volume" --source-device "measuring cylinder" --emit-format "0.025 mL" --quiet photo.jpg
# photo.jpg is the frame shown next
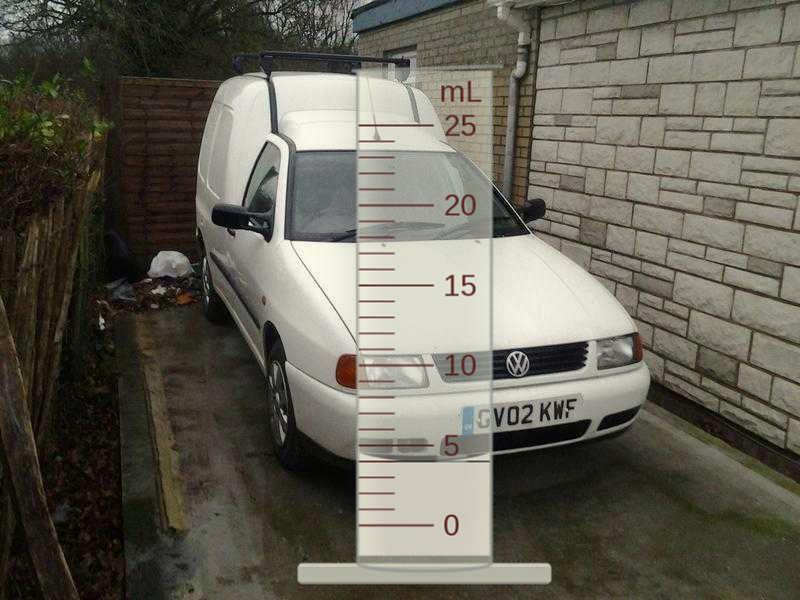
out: 4 mL
